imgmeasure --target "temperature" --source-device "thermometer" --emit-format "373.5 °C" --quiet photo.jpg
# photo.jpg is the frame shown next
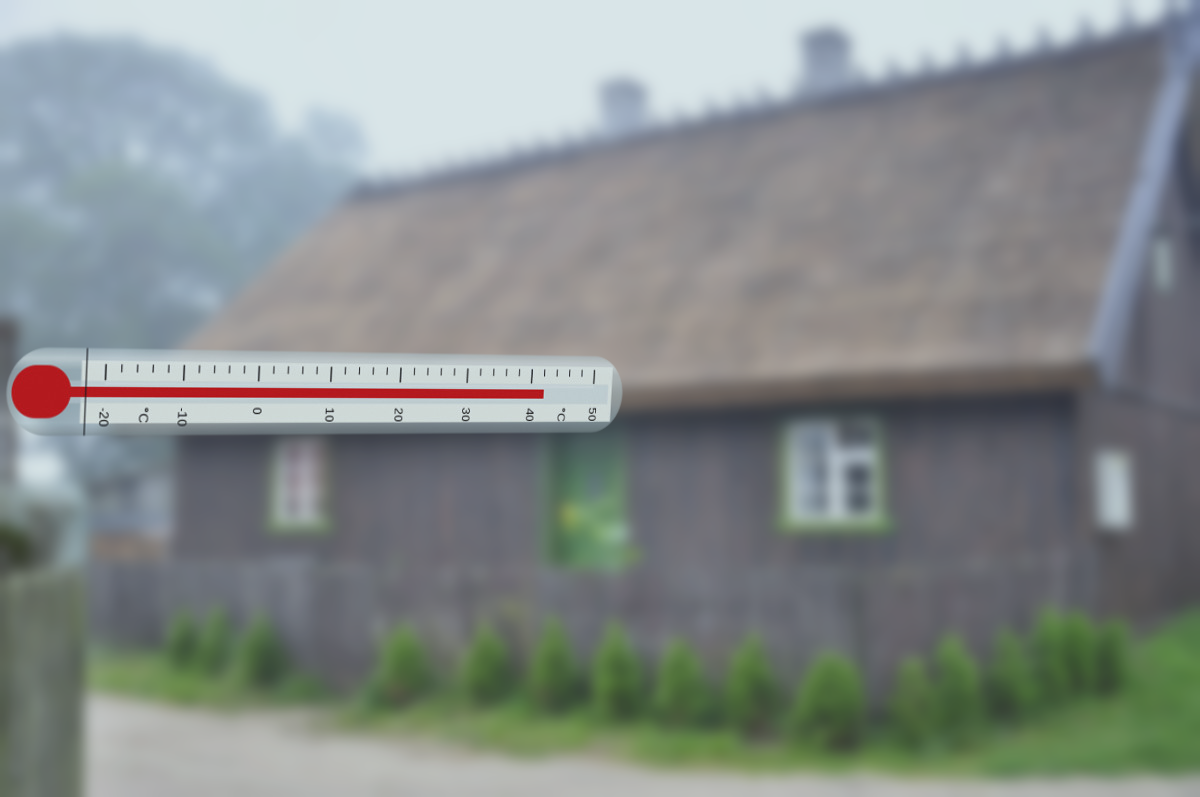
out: 42 °C
